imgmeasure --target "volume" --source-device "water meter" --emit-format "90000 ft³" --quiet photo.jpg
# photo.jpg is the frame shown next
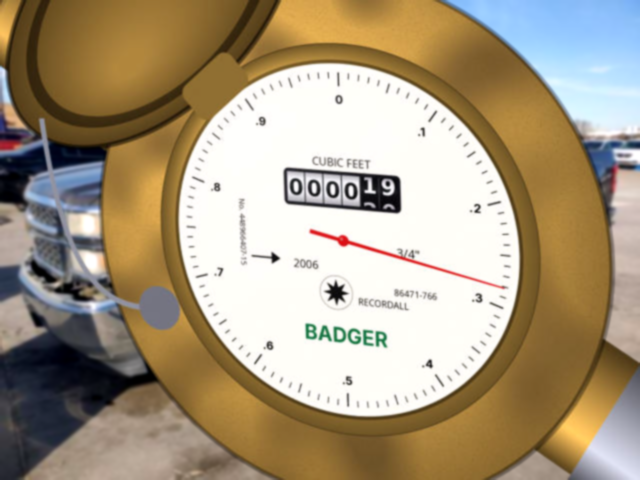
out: 19.28 ft³
